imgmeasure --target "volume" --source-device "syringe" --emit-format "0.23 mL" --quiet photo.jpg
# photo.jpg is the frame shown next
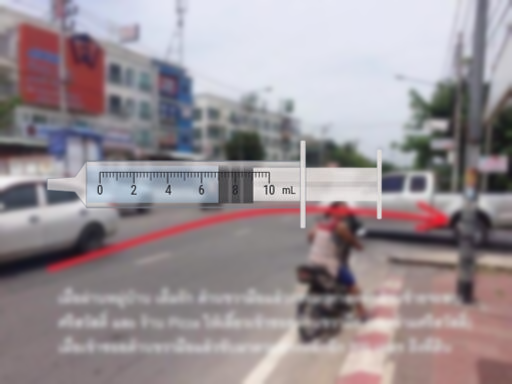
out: 7 mL
